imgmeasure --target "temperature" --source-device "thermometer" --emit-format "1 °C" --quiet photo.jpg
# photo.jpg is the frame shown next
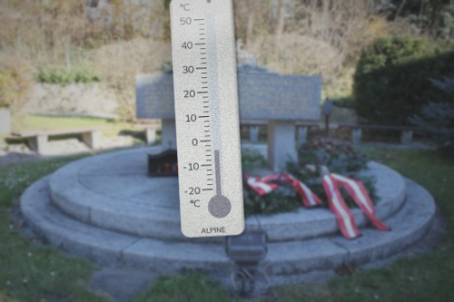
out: -4 °C
